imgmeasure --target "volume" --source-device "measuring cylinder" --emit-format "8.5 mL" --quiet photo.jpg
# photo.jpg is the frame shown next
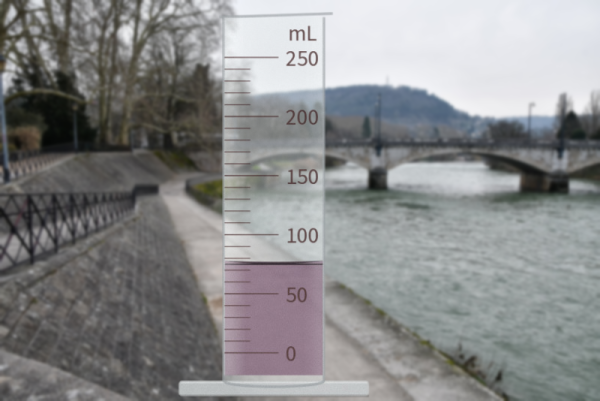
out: 75 mL
